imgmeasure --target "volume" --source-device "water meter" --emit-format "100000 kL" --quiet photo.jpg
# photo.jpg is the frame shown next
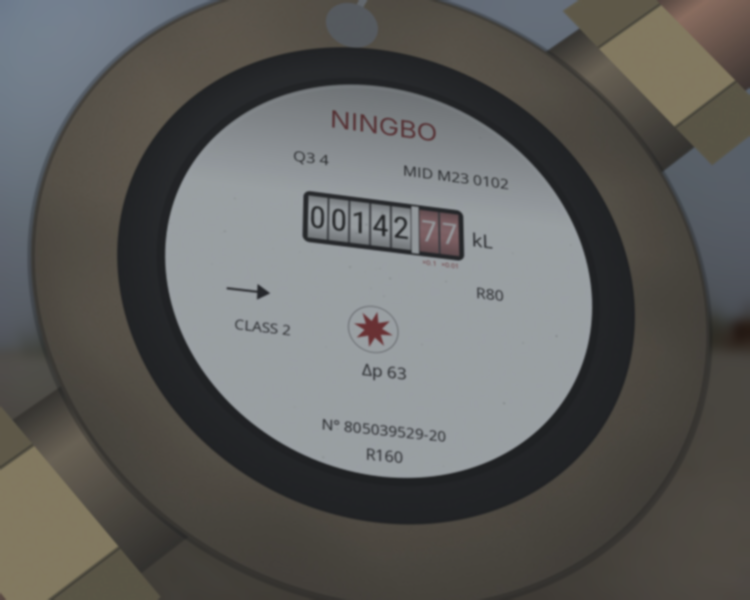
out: 142.77 kL
